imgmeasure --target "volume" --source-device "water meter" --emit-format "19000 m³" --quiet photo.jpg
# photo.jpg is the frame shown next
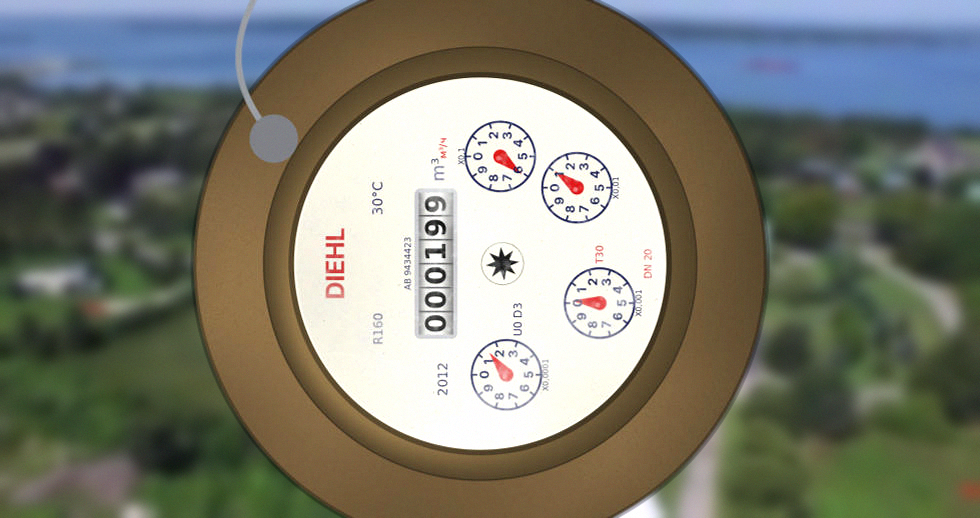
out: 199.6101 m³
